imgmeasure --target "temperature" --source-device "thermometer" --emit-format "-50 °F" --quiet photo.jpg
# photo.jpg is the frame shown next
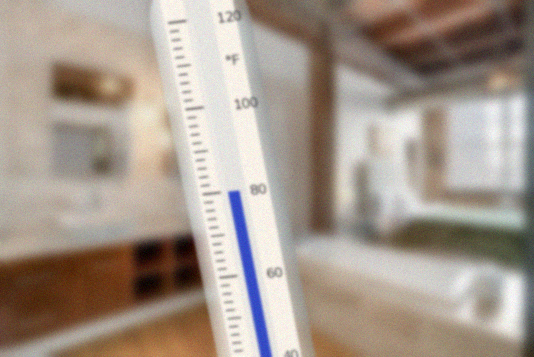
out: 80 °F
